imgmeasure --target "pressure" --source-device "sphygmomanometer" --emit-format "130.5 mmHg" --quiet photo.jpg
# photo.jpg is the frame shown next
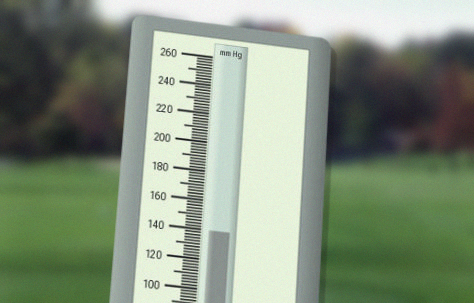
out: 140 mmHg
